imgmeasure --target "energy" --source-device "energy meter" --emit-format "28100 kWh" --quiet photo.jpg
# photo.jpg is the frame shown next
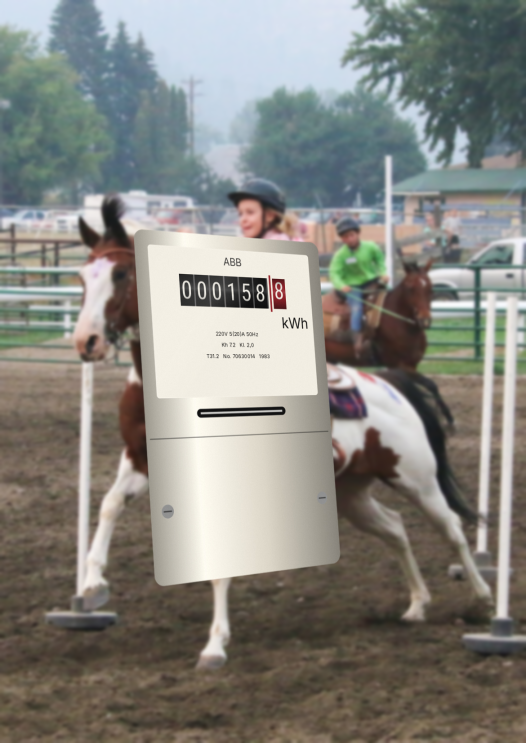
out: 158.8 kWh
